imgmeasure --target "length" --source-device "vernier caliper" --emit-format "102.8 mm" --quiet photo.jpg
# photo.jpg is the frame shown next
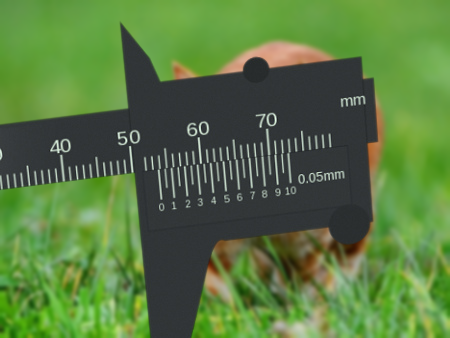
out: 53.8 mm
